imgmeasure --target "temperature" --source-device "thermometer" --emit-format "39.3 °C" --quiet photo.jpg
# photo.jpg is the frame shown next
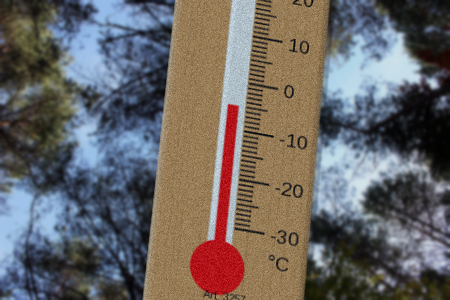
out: -5 °C
